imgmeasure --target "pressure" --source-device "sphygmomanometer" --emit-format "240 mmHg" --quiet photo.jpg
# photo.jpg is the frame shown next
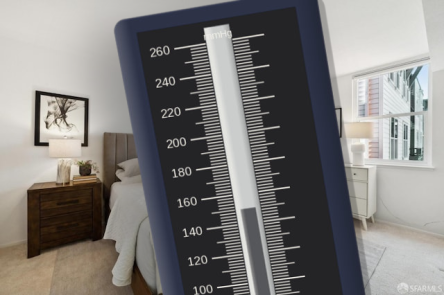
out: 150 mmHg
